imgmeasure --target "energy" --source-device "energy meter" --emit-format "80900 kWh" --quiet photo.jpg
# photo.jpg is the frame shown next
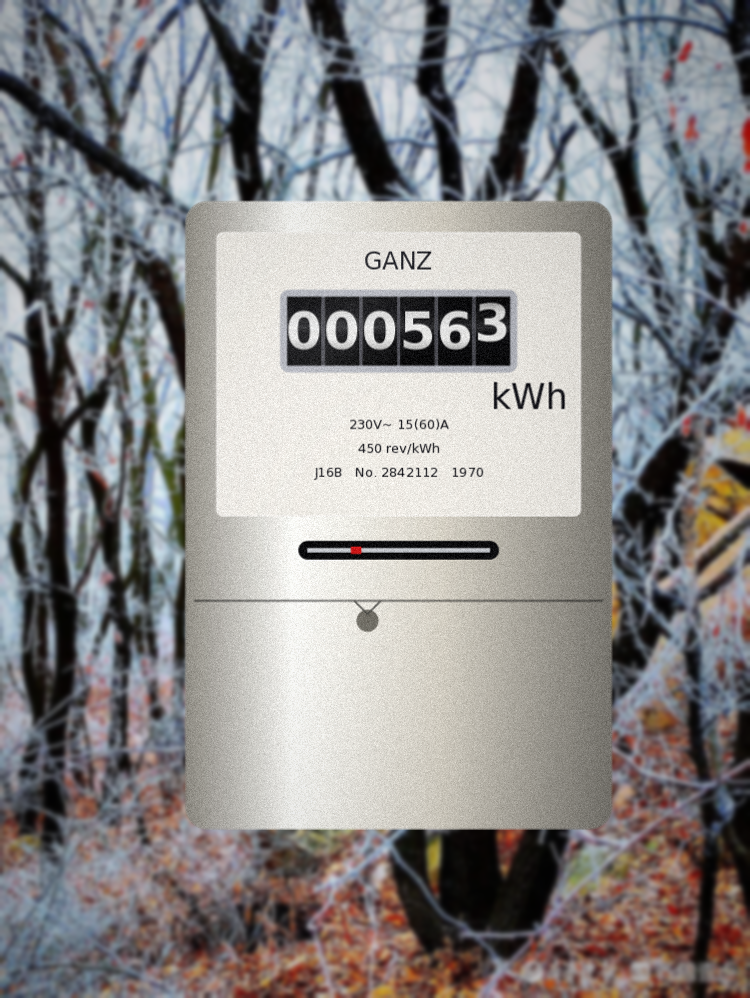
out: 563 kWh
